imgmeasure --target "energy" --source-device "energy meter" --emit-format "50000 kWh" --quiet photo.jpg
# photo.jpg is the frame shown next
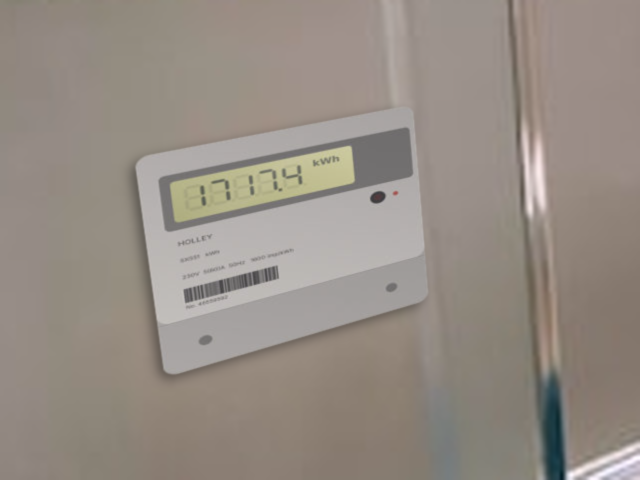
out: 1717.4 kWh
